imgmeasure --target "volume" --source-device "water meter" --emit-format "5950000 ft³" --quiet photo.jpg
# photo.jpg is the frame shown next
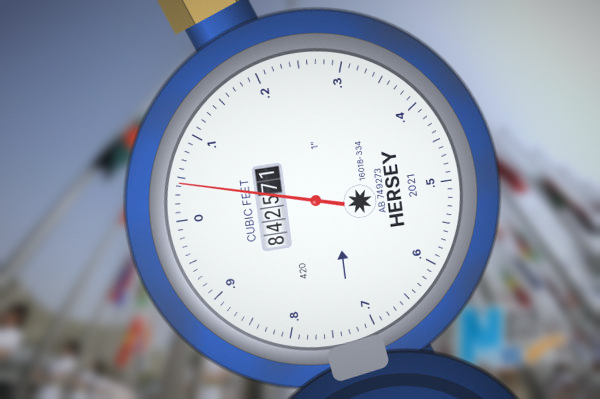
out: 842571.04 ft³
